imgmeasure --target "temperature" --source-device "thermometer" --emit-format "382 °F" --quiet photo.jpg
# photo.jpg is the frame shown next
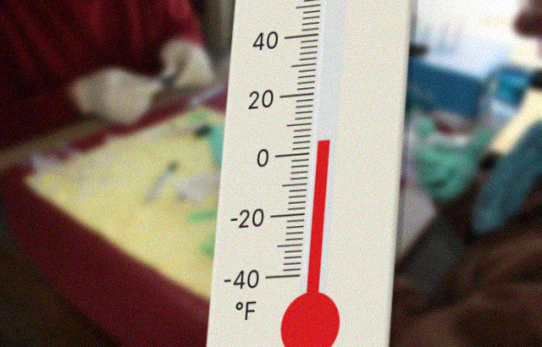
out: 4 °F
